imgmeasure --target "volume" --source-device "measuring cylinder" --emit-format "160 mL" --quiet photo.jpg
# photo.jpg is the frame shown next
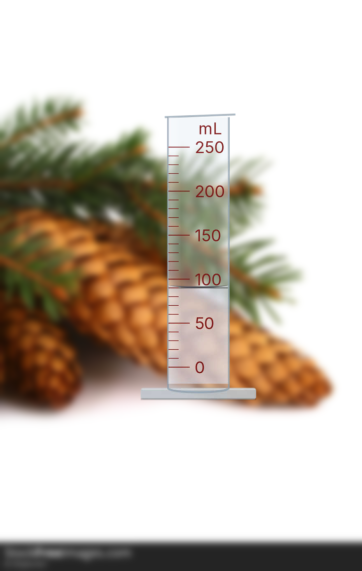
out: 90 mL
